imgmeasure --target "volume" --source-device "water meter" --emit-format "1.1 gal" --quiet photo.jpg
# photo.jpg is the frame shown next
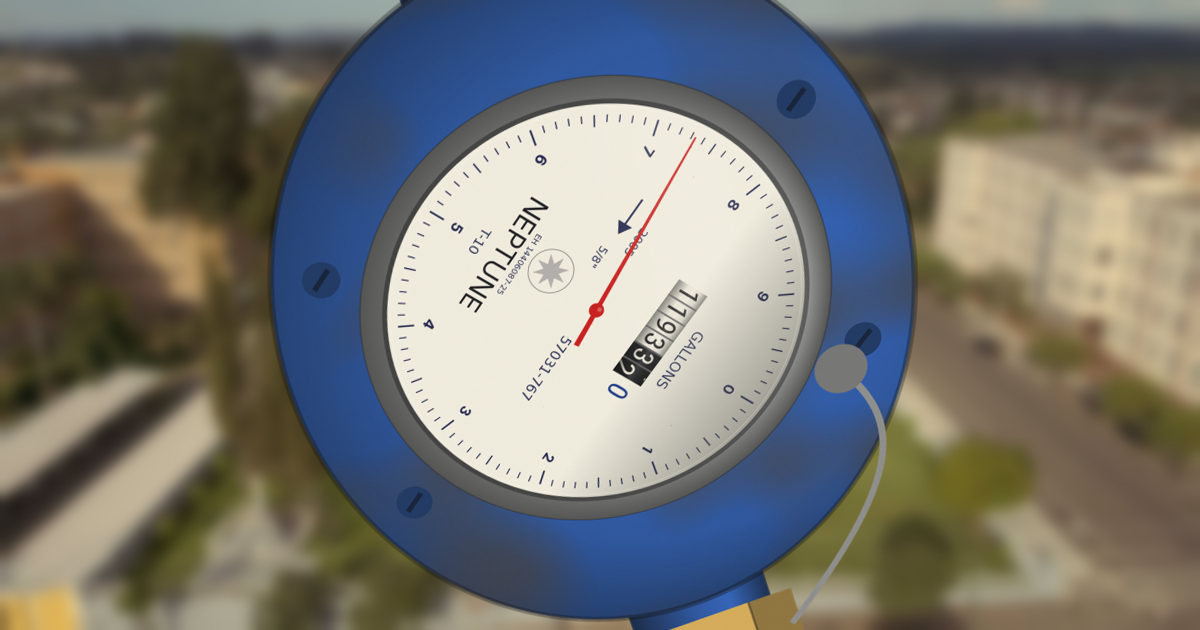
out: 1193317.3 gal
